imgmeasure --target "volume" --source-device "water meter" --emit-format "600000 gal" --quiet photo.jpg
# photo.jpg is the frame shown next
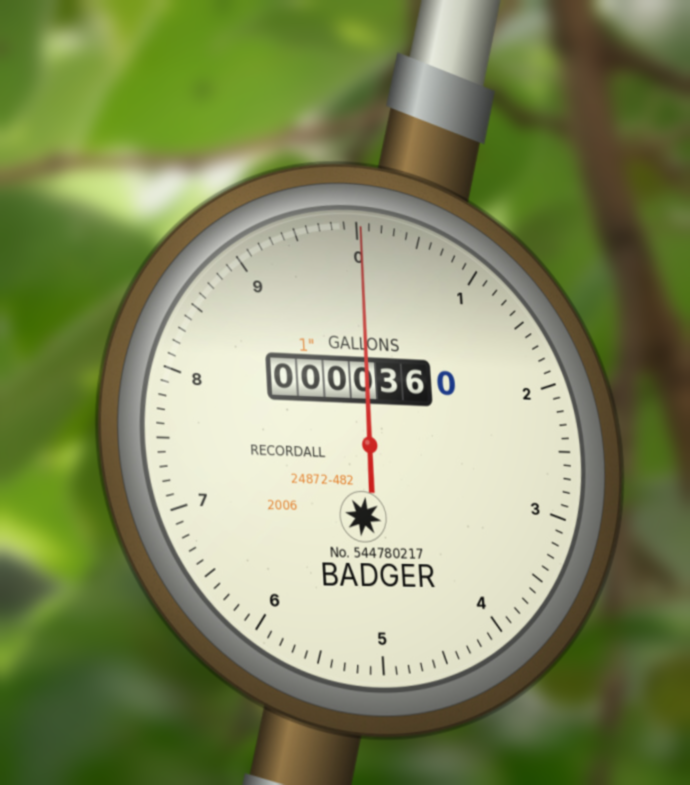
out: 360.0 gal
